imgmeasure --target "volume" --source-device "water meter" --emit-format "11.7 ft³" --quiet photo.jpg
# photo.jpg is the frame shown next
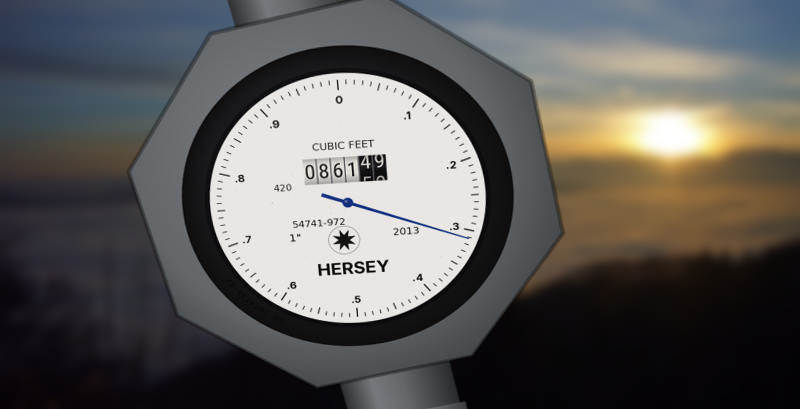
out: 86149.31 ft³
